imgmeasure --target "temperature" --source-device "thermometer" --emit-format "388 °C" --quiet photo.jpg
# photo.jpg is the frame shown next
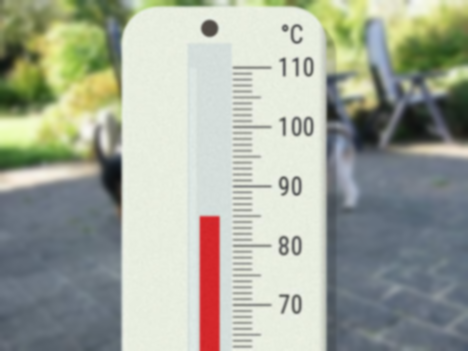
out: 85 °C
